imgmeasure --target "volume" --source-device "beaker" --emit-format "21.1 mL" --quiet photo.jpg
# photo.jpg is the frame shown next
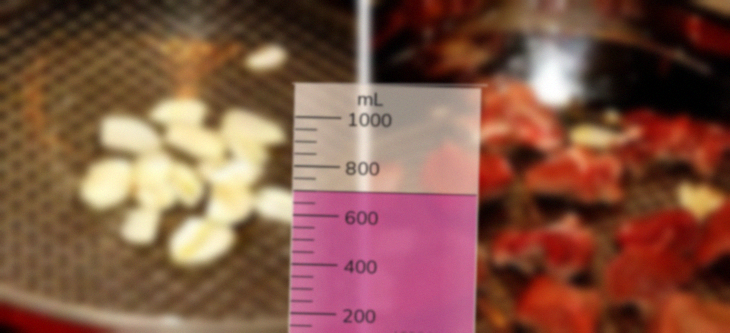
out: 700 mL
